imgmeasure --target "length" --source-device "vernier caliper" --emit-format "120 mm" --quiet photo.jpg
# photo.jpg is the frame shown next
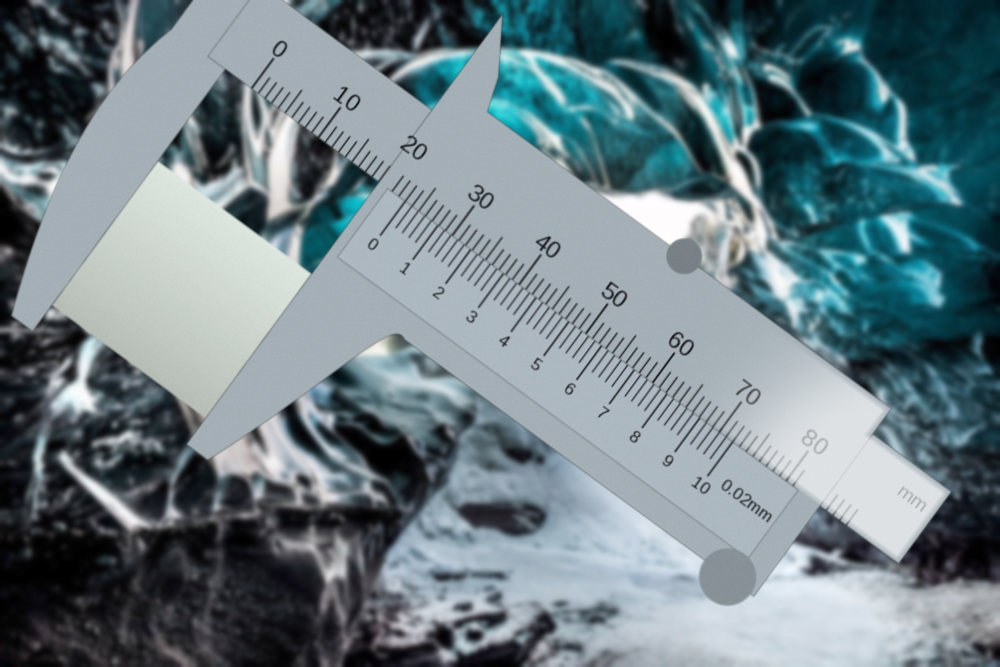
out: 23.0 mm
